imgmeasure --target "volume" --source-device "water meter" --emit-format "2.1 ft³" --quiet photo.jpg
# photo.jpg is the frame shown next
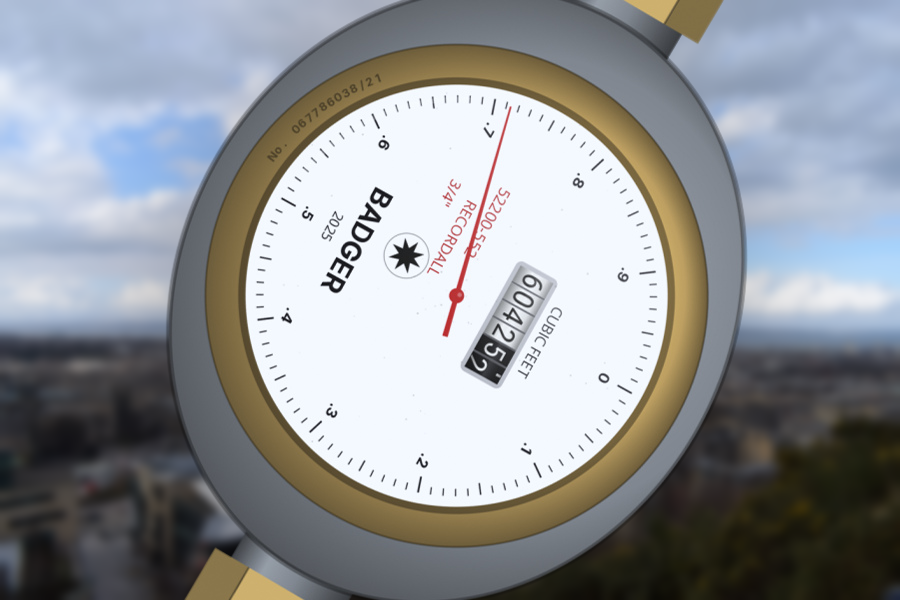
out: 604251.71 ft³
